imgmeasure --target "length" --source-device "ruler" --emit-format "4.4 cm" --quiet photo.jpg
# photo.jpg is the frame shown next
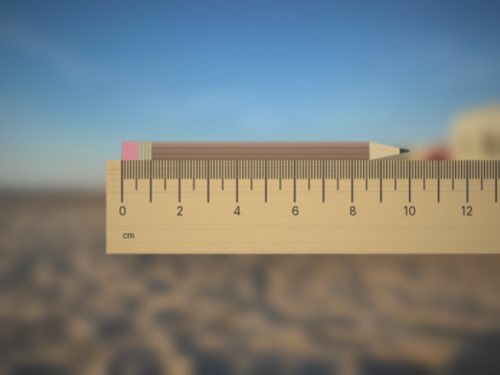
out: 10 cm
